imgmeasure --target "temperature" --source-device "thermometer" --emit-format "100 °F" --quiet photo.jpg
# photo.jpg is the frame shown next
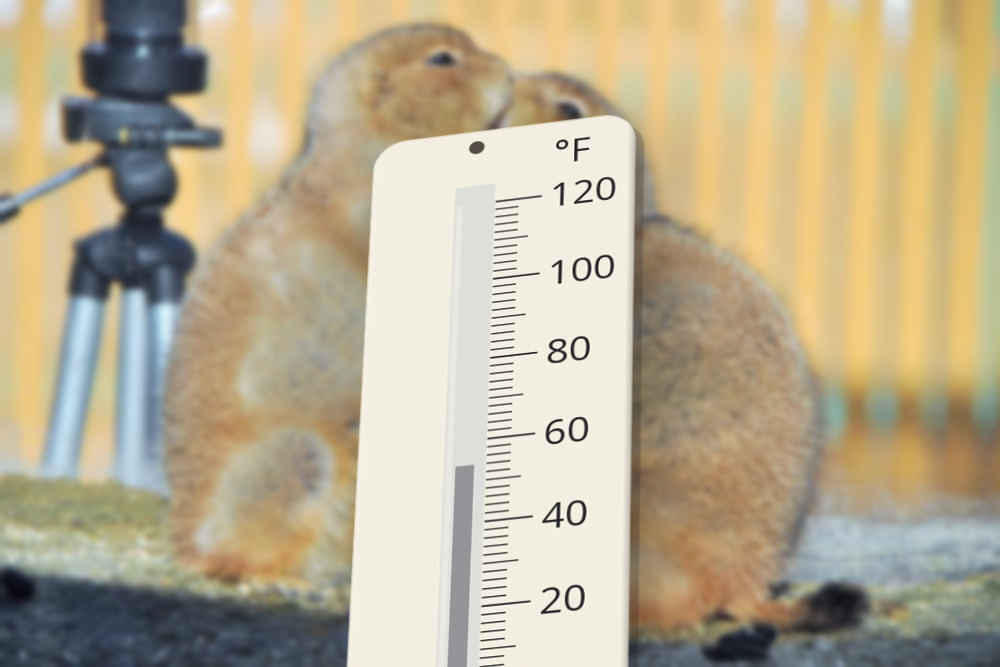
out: 54 °F
